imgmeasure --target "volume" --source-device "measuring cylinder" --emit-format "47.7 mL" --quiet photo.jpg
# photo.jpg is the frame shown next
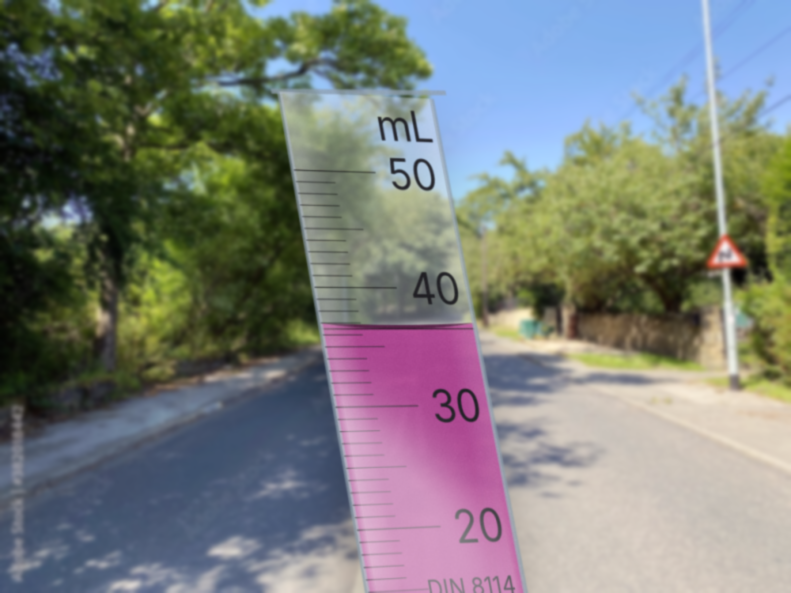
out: 36.5 mL
